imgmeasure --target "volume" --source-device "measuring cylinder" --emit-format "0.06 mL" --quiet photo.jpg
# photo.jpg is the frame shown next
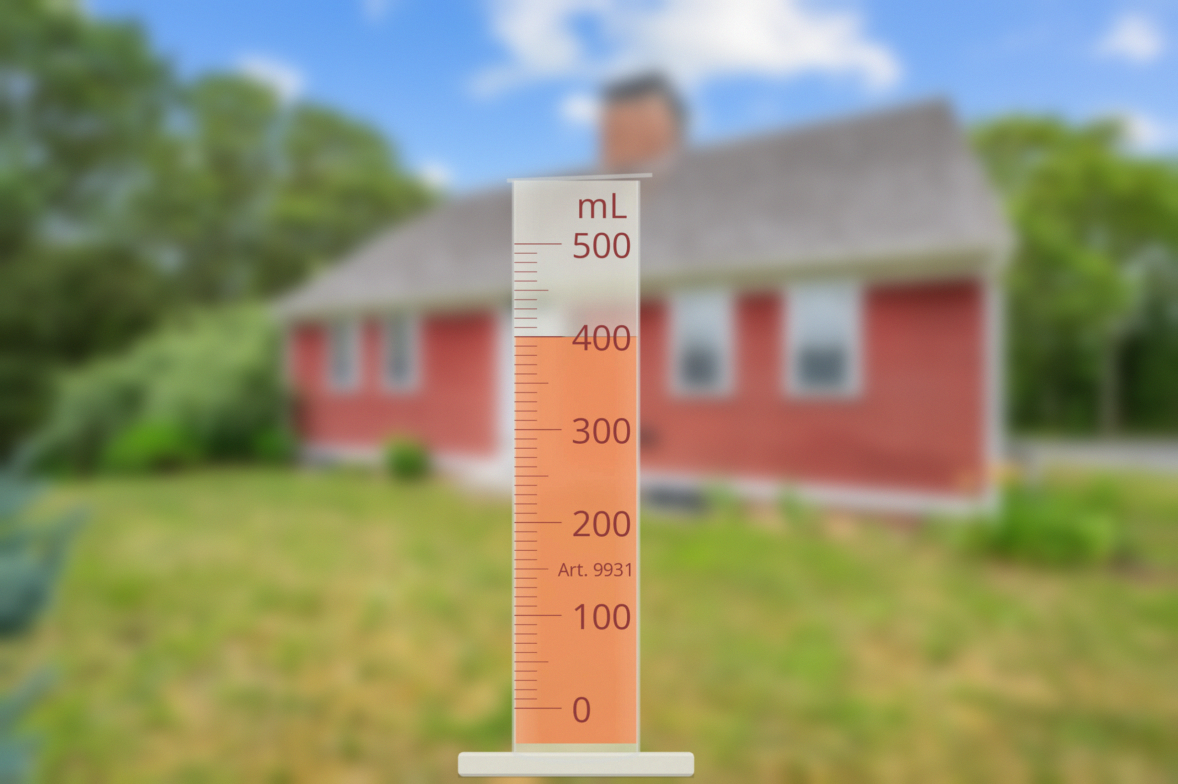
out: 400 mL
